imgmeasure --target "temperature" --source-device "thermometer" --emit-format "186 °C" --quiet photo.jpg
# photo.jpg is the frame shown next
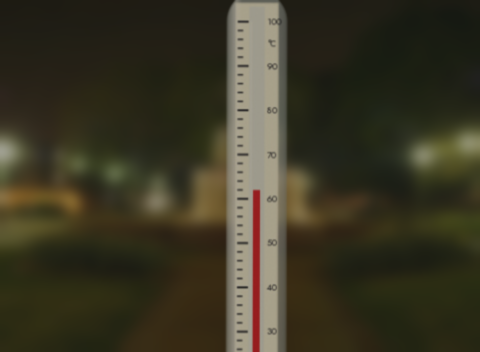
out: 62 °C
